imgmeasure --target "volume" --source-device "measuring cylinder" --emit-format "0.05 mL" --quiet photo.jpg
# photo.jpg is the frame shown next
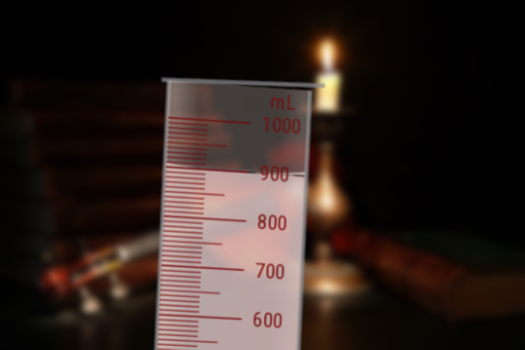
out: 900 mL
